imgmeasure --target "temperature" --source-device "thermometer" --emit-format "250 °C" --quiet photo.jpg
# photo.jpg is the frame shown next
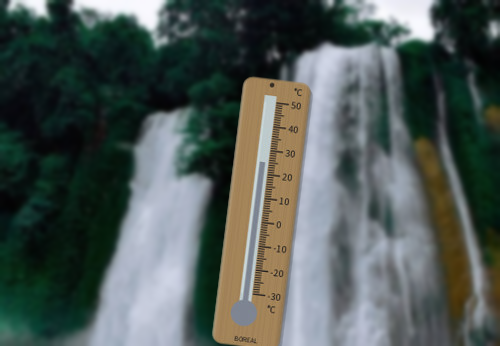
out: 25 °C
